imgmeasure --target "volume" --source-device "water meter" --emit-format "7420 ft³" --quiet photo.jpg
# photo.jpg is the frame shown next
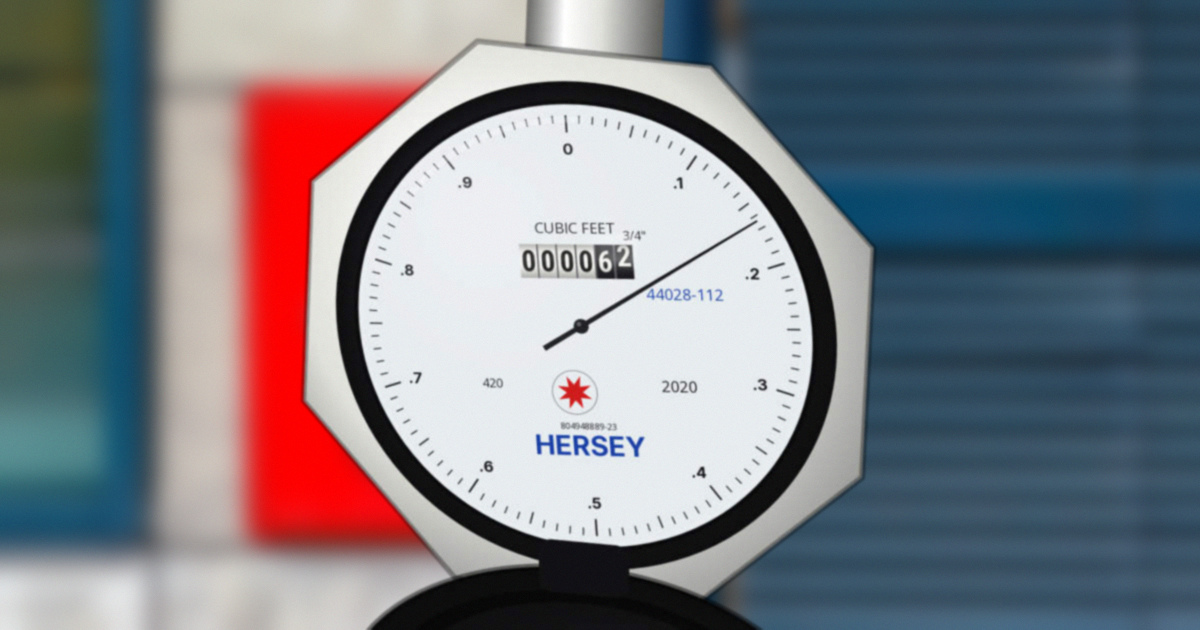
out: 62.16 ft³
